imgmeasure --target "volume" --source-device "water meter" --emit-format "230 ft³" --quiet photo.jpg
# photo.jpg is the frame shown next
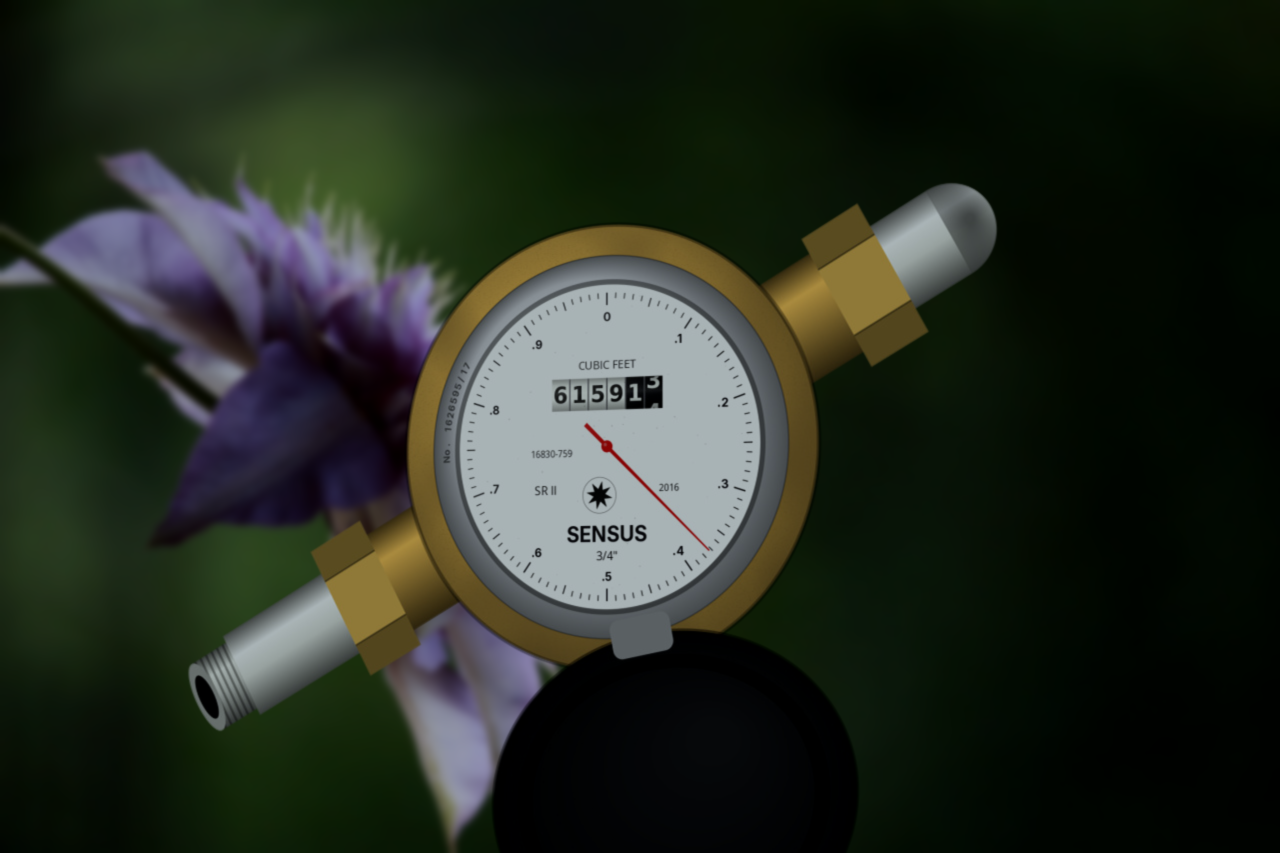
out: 615913.37 ft³
